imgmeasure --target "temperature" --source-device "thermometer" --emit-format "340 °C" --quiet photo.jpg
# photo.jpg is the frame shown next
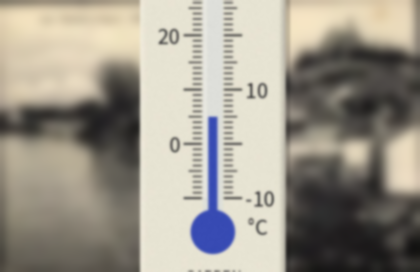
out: 5 °C
